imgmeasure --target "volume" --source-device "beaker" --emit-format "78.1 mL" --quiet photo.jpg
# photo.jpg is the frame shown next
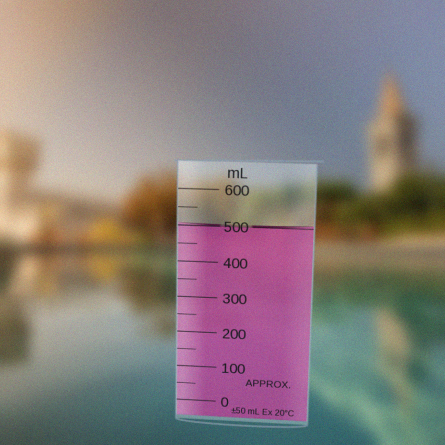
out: 500 mL
